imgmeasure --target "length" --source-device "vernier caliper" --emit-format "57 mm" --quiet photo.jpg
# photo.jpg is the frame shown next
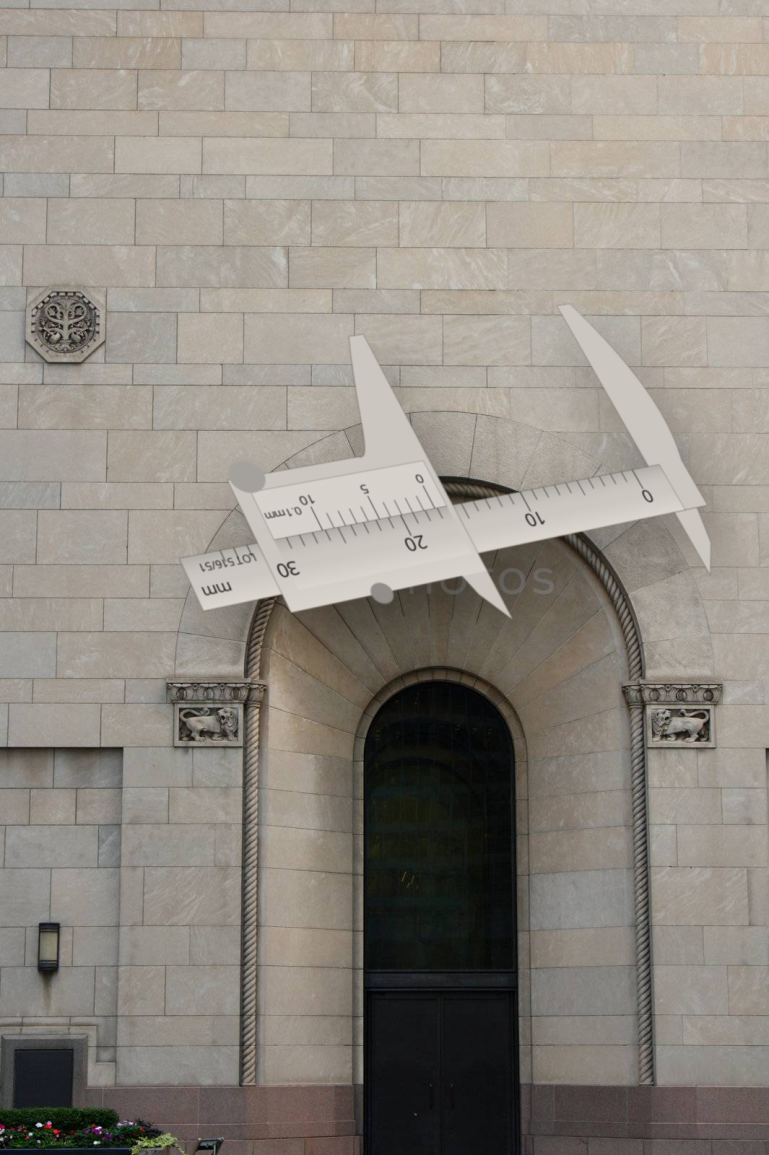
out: 17.2 mm
